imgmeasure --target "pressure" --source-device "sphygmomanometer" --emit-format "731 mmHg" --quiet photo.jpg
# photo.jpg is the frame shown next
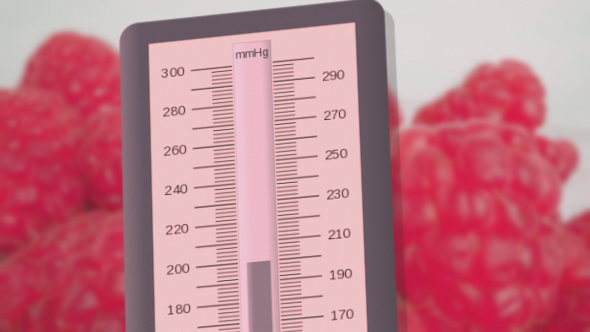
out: 200 mmHg
